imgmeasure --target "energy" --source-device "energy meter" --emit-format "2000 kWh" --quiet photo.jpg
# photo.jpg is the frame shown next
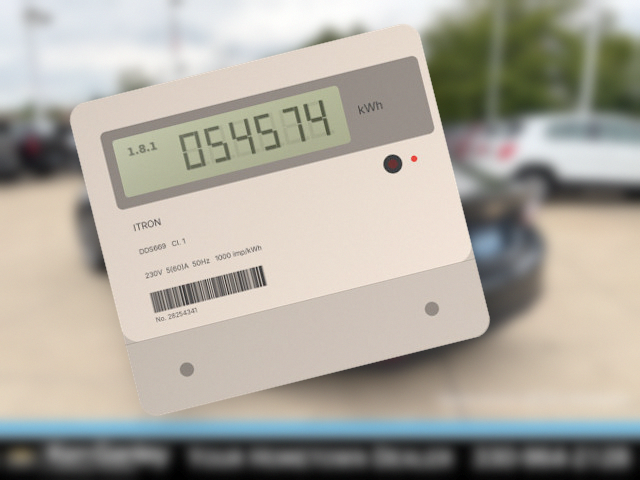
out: 54574 kWh
